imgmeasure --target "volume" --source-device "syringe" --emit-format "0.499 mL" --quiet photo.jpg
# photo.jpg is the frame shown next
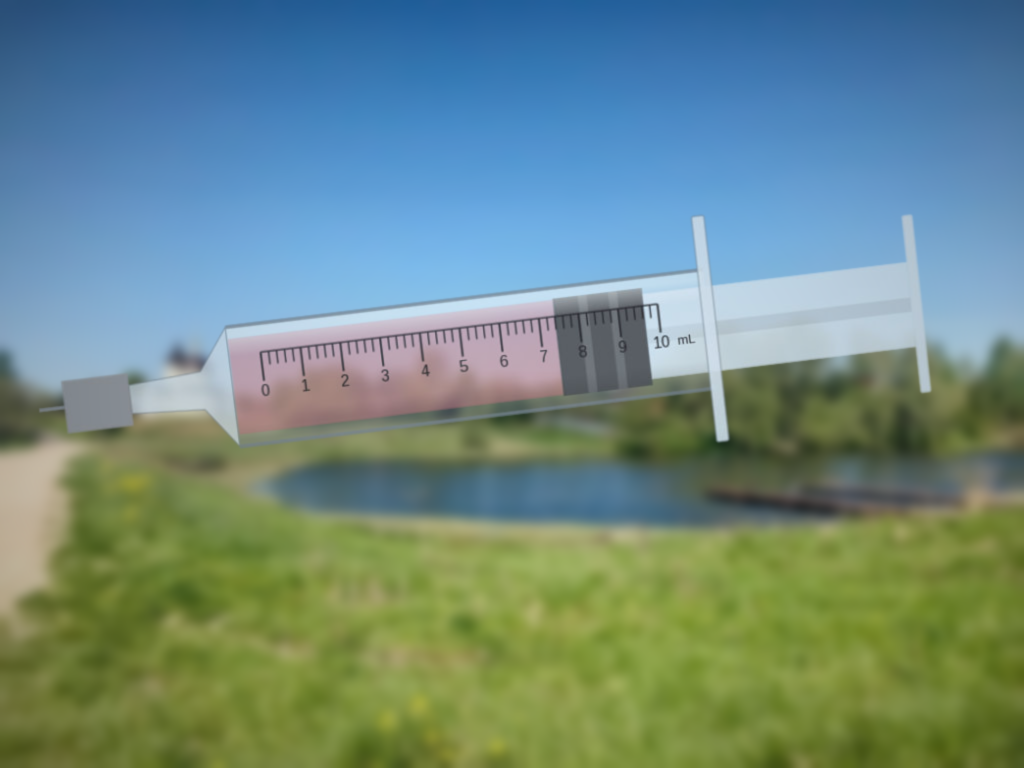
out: 7.4 mL
